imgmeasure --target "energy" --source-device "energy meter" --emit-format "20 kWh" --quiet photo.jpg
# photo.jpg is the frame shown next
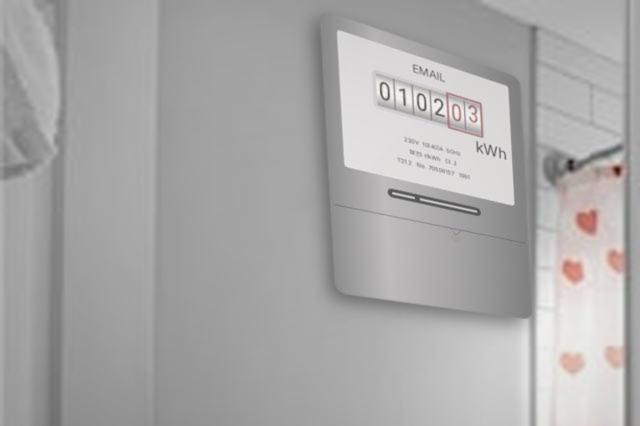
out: 102.03 kWh
